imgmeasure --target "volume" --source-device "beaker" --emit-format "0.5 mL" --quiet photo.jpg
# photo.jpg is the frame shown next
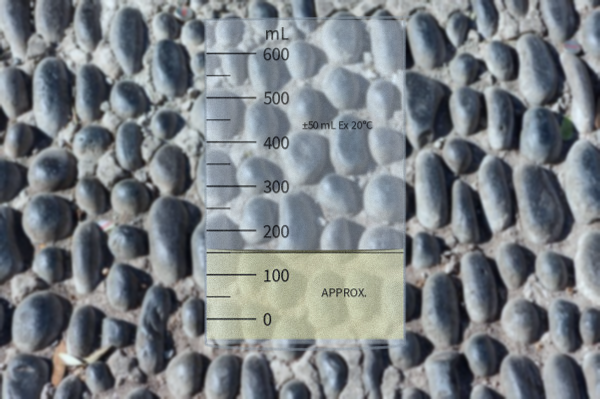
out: 150 mL
